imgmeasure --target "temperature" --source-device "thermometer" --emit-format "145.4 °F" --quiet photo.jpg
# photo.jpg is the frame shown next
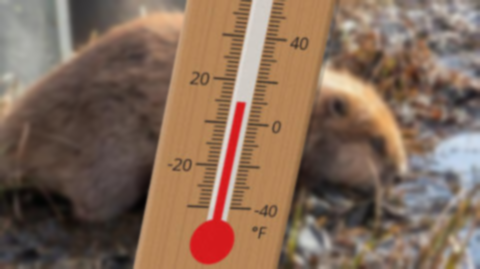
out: 10 °F
